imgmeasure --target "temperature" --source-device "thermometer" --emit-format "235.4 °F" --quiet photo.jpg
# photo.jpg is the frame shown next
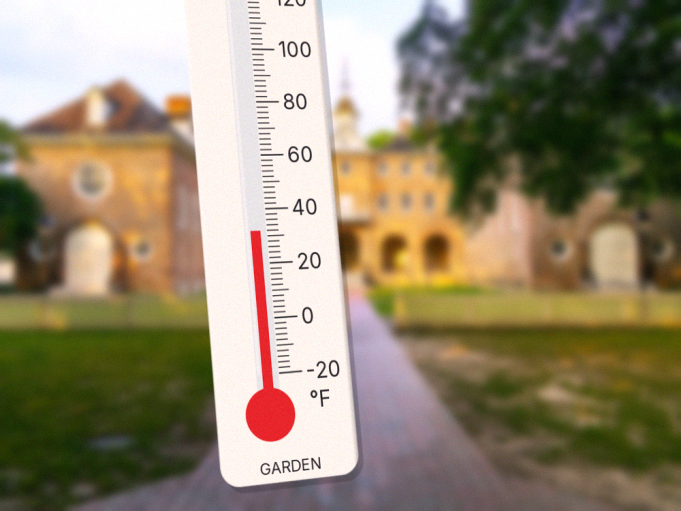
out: 32 °F
